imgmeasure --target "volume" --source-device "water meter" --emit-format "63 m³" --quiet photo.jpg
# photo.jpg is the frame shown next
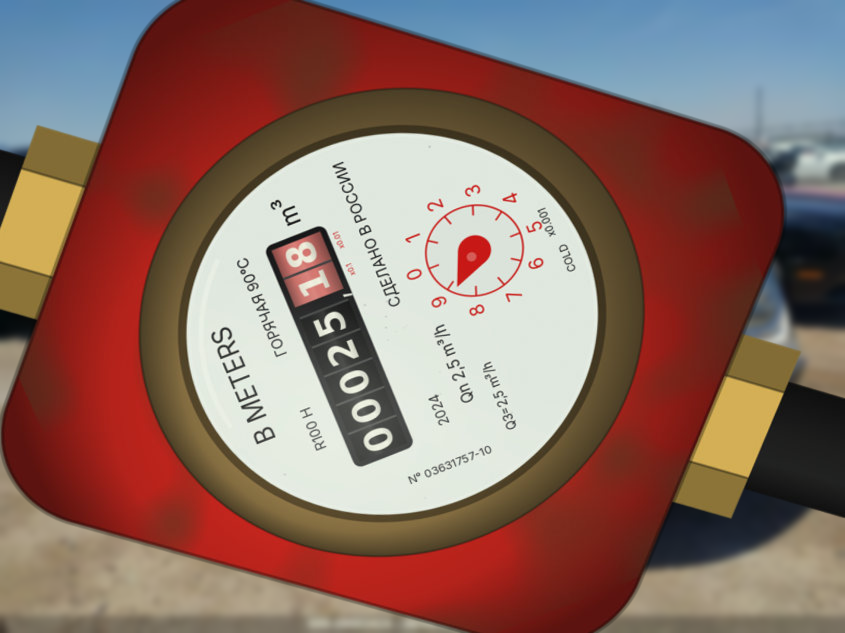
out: 25.188 m³
